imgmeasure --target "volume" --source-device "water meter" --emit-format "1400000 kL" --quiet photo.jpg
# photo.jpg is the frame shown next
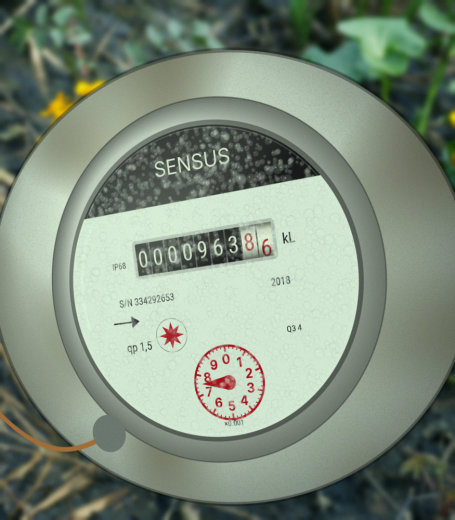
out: 963.857 kL
